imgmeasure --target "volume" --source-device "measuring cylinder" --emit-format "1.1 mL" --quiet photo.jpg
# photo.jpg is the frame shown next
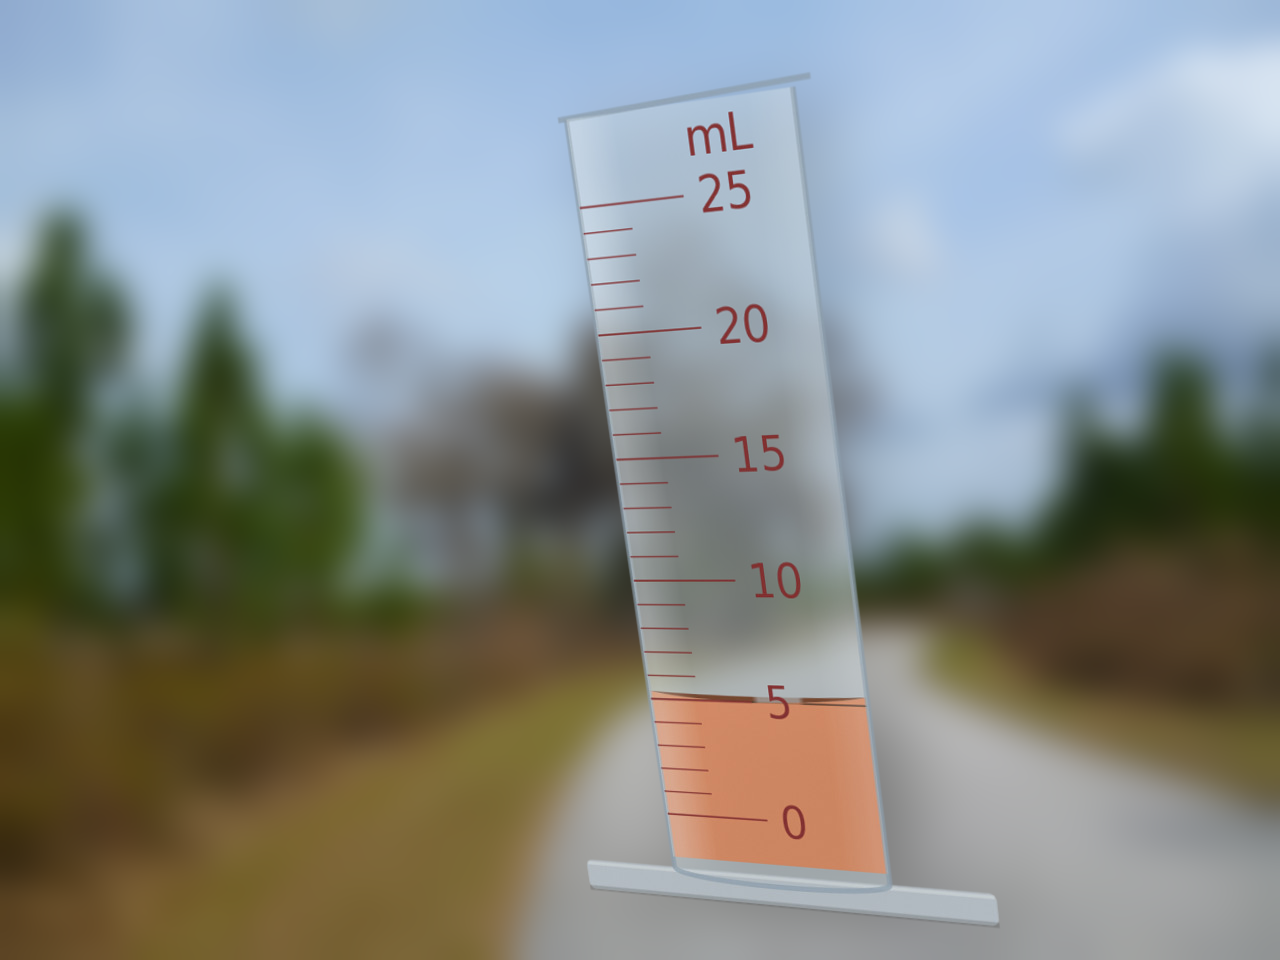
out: 5 mL
